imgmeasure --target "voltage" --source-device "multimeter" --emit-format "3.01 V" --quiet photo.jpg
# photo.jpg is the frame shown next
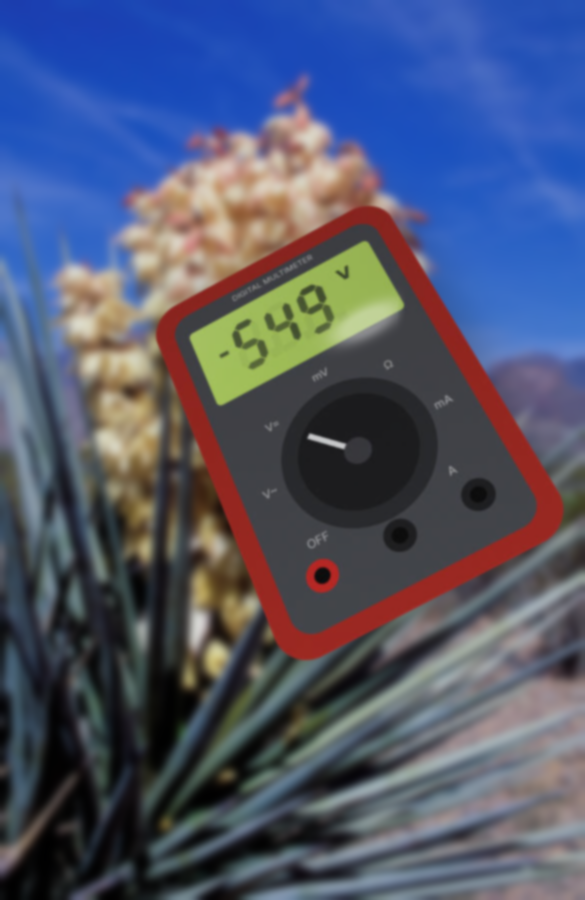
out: -549 V
